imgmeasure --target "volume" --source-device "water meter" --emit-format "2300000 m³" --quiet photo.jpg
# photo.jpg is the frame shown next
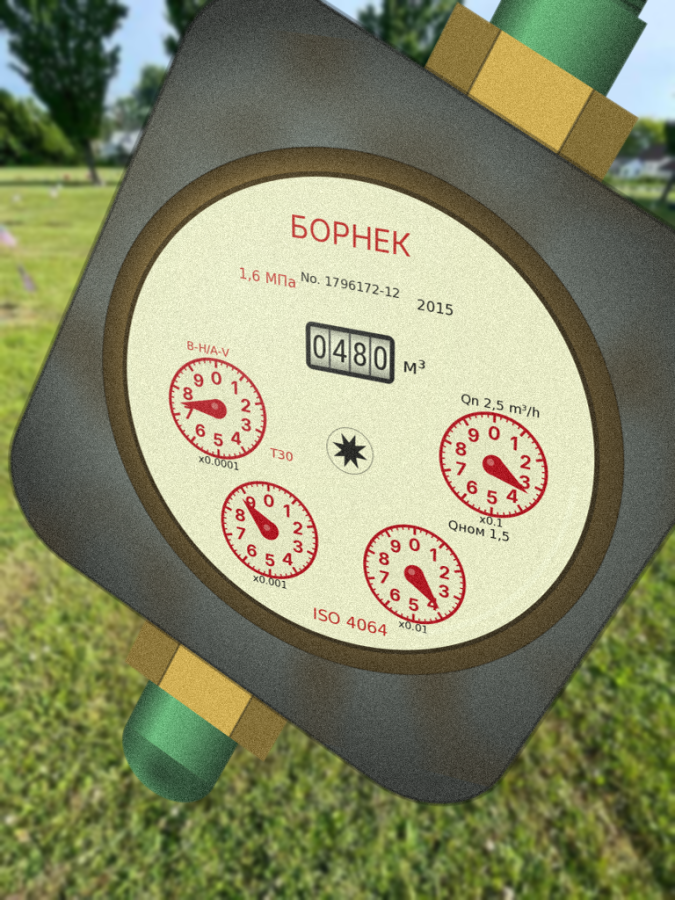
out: 480.3387 m³
